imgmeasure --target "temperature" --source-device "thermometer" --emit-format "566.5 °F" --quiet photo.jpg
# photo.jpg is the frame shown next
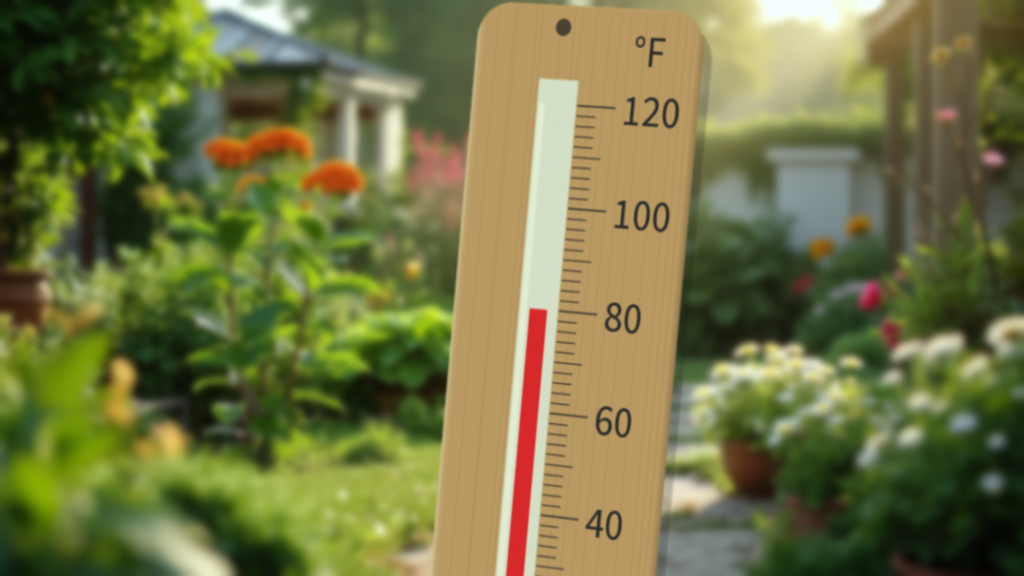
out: 80 °F
